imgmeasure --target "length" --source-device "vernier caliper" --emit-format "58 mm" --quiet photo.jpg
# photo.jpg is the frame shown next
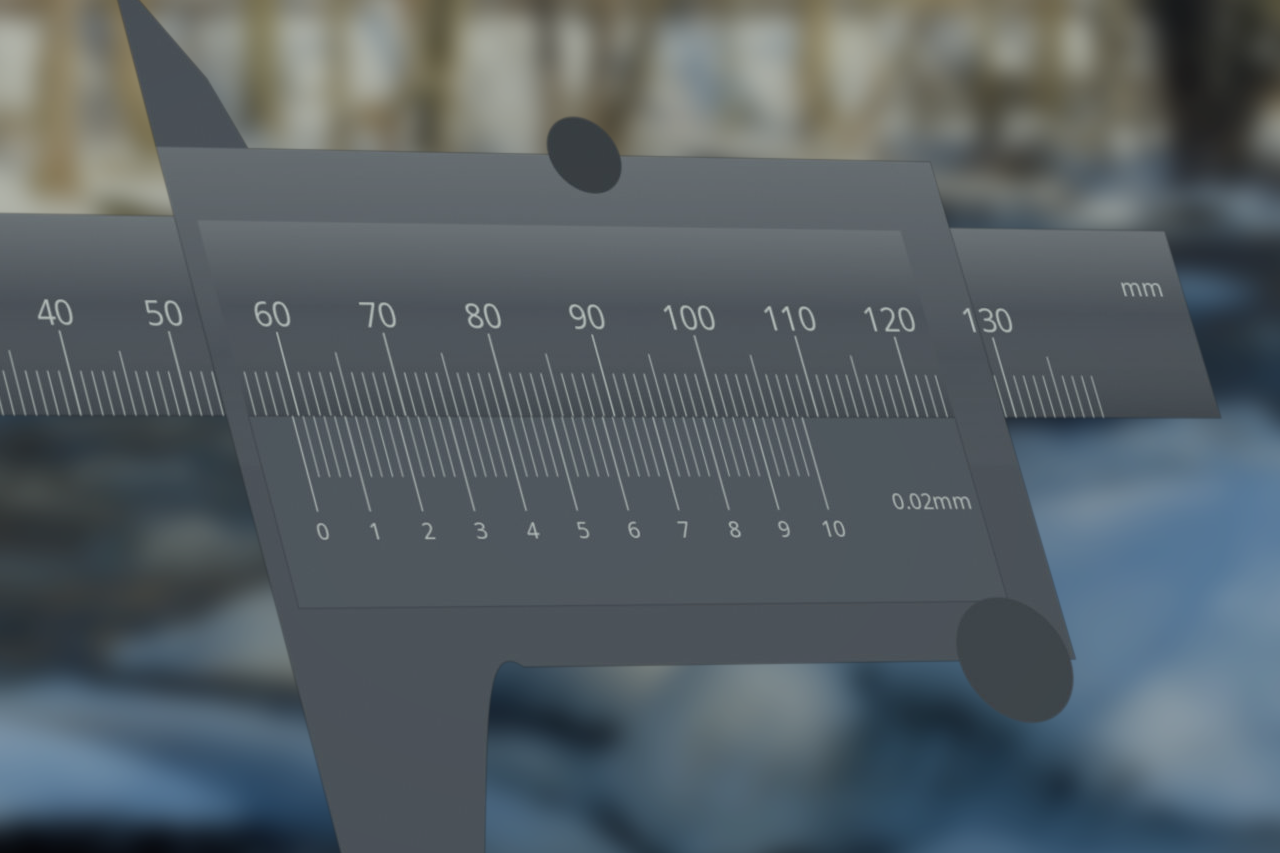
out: 59.4 mm
